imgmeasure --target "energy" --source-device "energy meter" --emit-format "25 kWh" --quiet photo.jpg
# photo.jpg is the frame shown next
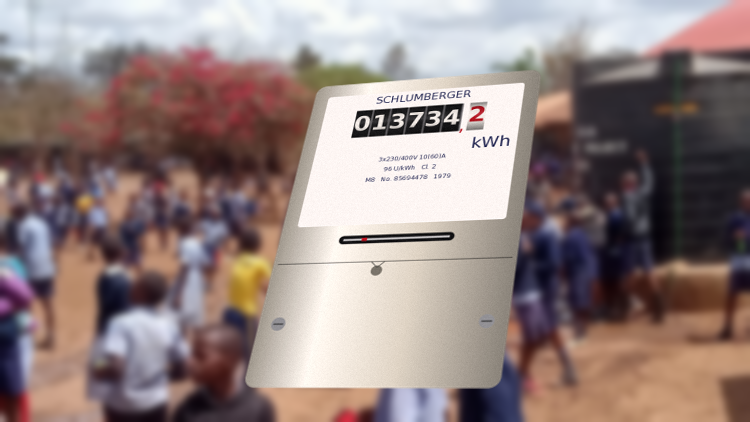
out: 13734.2 kWh
